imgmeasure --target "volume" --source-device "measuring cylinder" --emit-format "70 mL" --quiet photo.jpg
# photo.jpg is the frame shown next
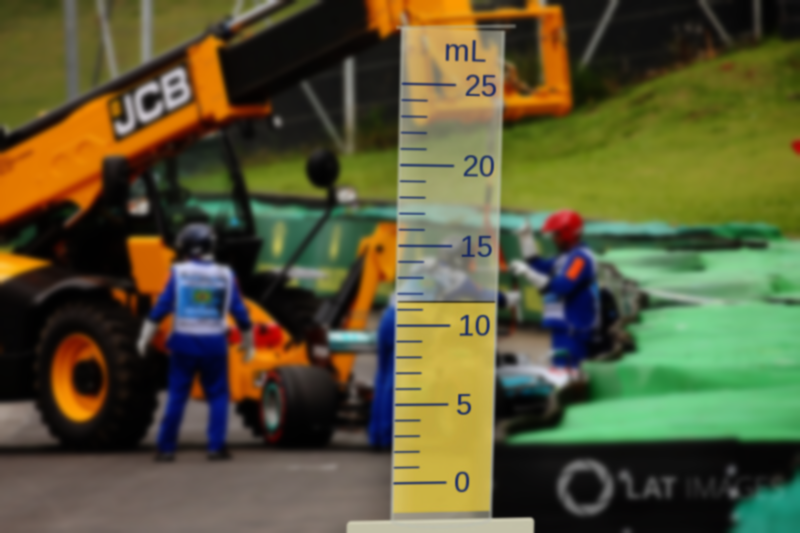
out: 11.5 mL
